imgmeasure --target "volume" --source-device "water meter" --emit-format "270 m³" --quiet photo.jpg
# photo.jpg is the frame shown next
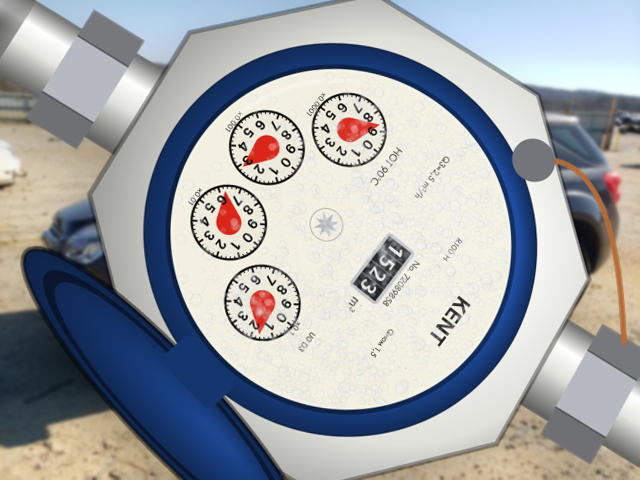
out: 1523.1628 m³
